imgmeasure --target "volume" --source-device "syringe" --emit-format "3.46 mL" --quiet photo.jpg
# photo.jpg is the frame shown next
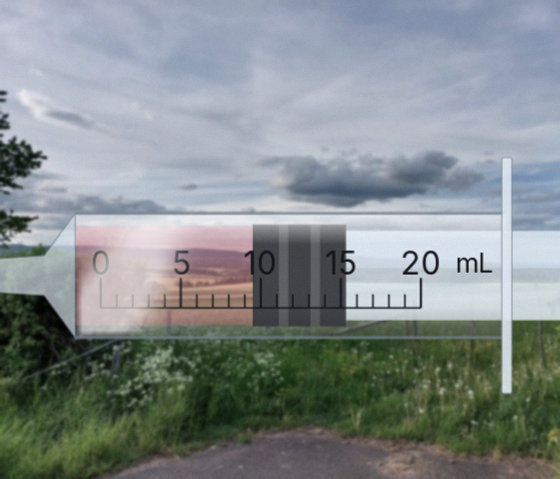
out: 9.5 mL
